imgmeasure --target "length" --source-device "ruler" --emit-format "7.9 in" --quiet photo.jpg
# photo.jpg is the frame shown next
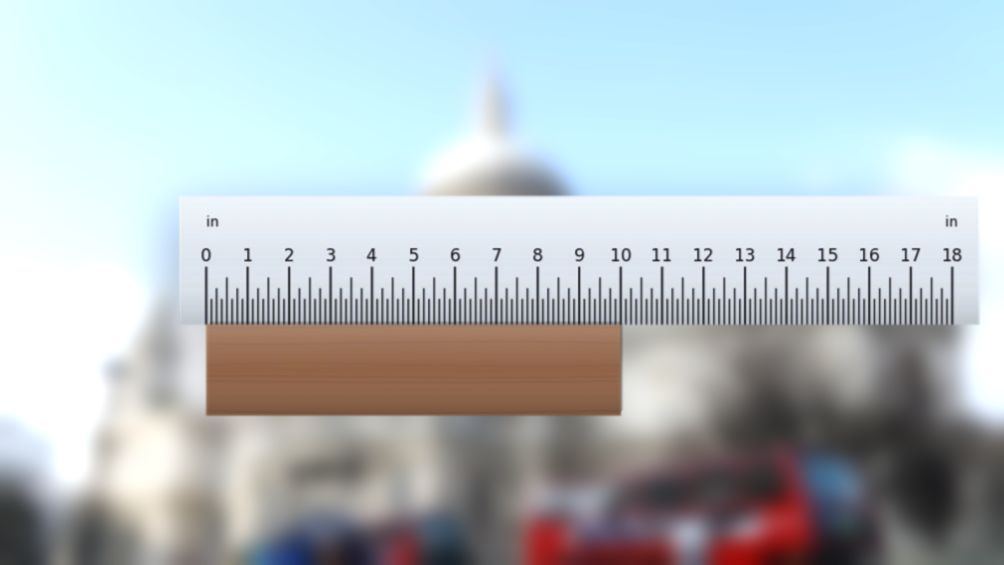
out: 10 in
